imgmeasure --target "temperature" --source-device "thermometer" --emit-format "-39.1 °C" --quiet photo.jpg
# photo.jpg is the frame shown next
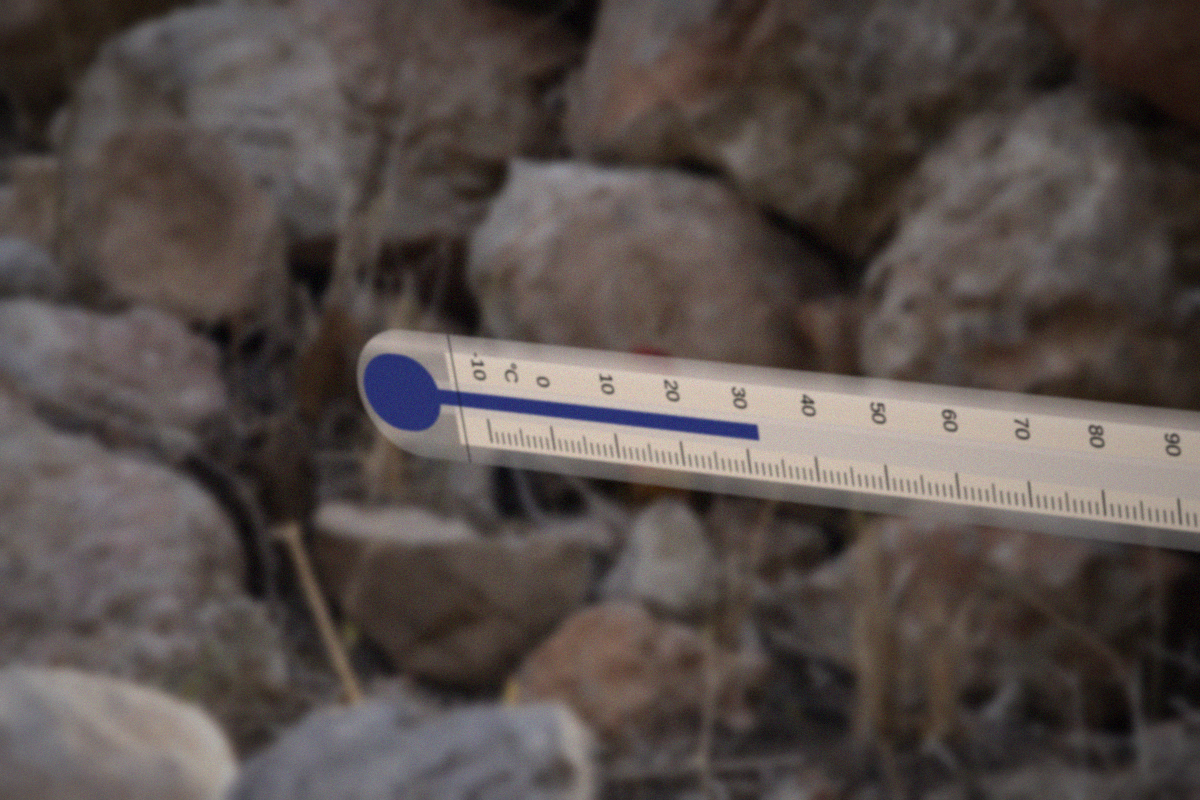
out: 32 °C
